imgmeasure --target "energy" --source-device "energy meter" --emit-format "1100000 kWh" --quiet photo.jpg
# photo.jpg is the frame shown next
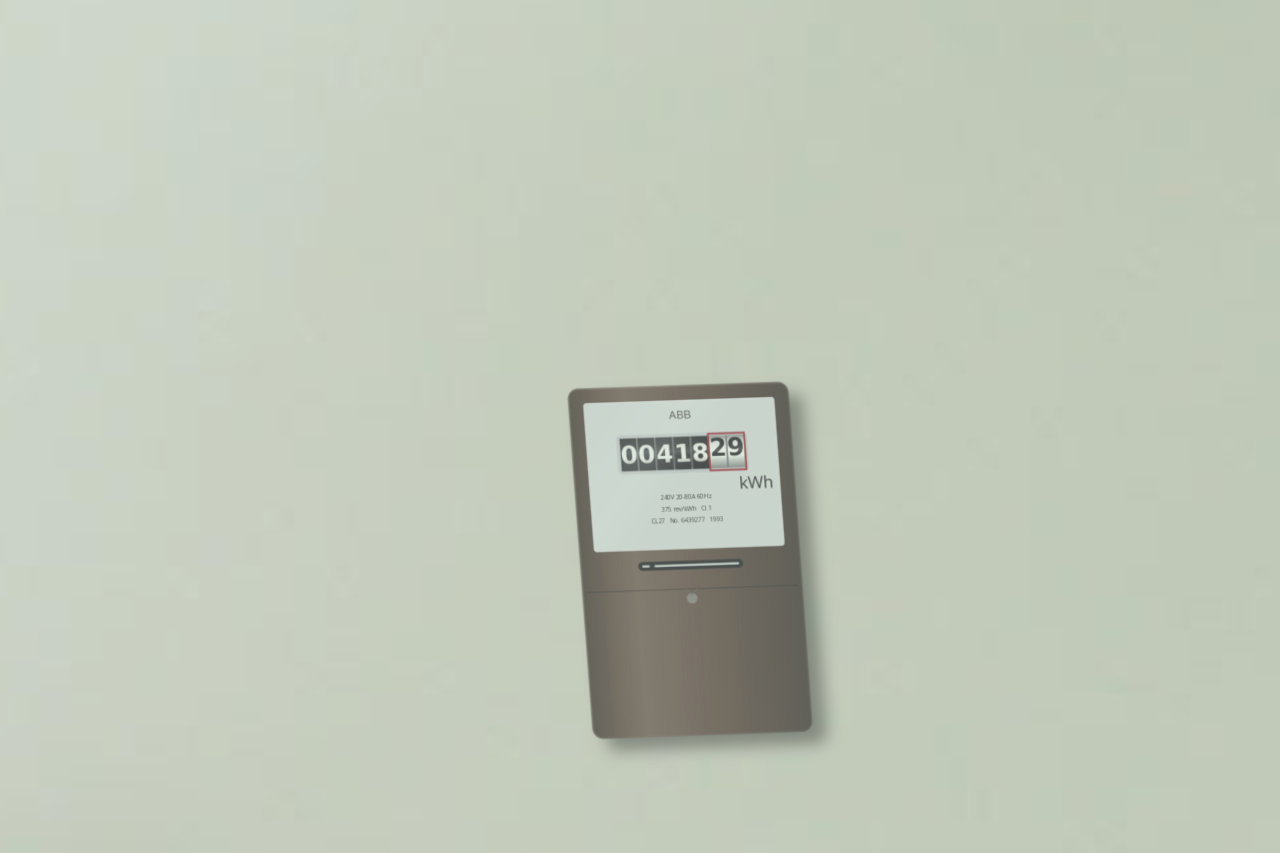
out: 418.29 kWh
